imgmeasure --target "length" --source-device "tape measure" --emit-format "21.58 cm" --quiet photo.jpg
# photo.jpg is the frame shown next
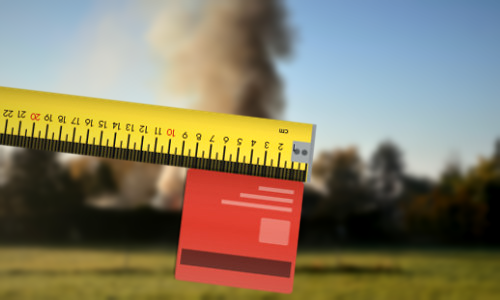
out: 8.5 cm
